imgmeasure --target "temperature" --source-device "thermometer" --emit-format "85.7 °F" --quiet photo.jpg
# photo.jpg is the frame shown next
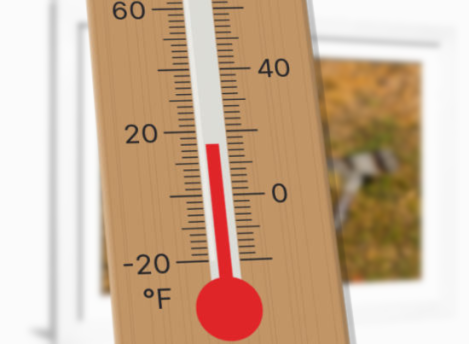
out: 16 °F
